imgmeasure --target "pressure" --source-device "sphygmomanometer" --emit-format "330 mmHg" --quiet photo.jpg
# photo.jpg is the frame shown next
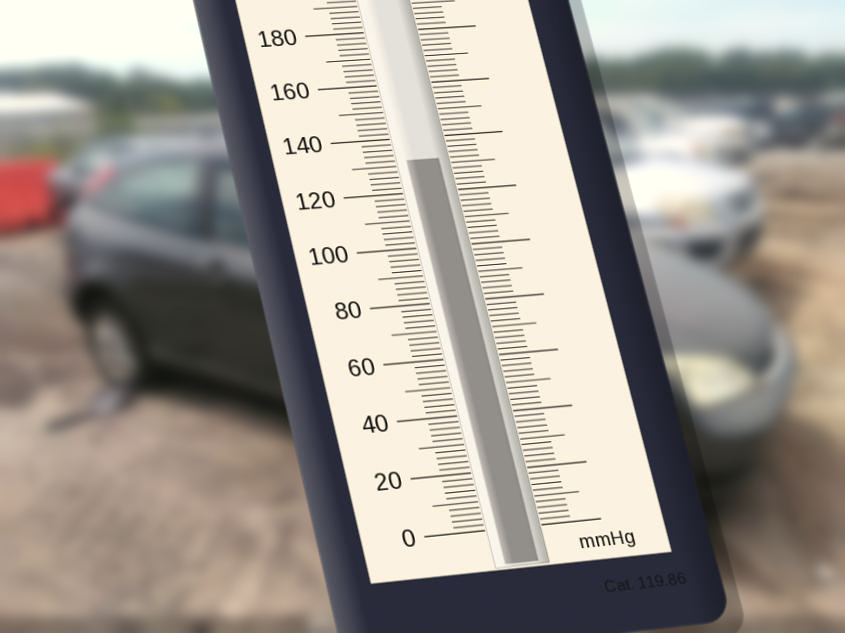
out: 132 mmHg
